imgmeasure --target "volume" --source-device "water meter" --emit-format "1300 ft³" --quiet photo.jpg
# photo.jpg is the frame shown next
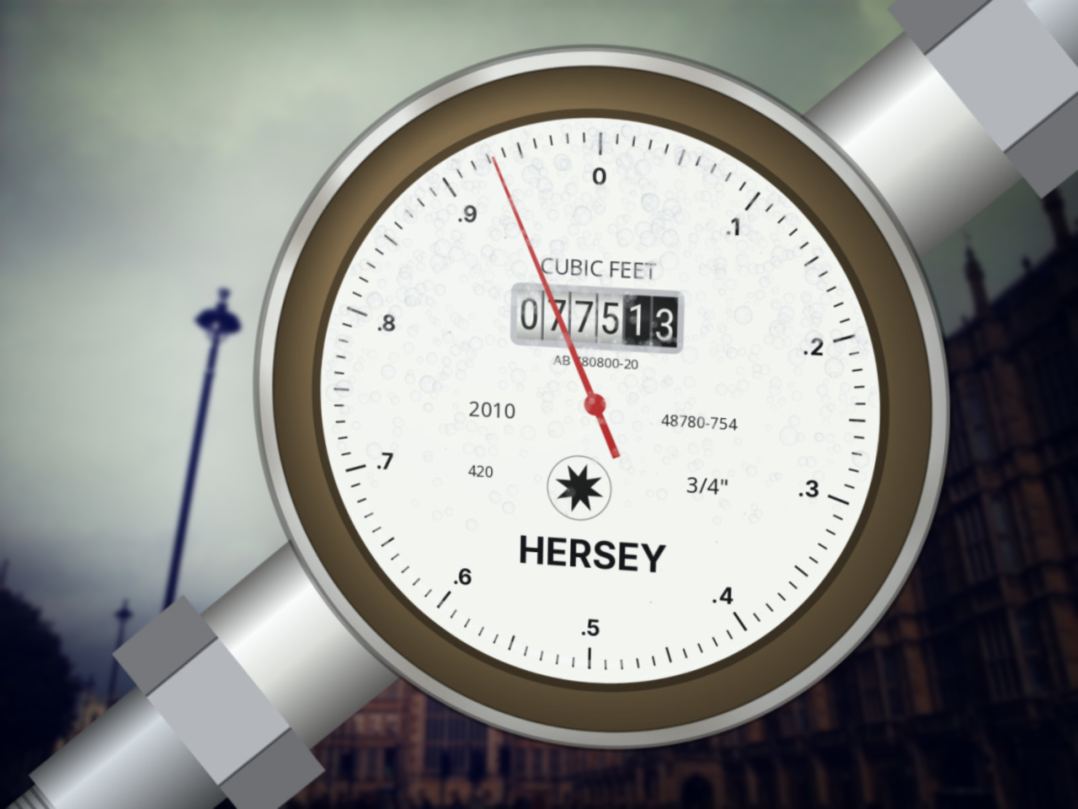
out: 77512.93 ft³
